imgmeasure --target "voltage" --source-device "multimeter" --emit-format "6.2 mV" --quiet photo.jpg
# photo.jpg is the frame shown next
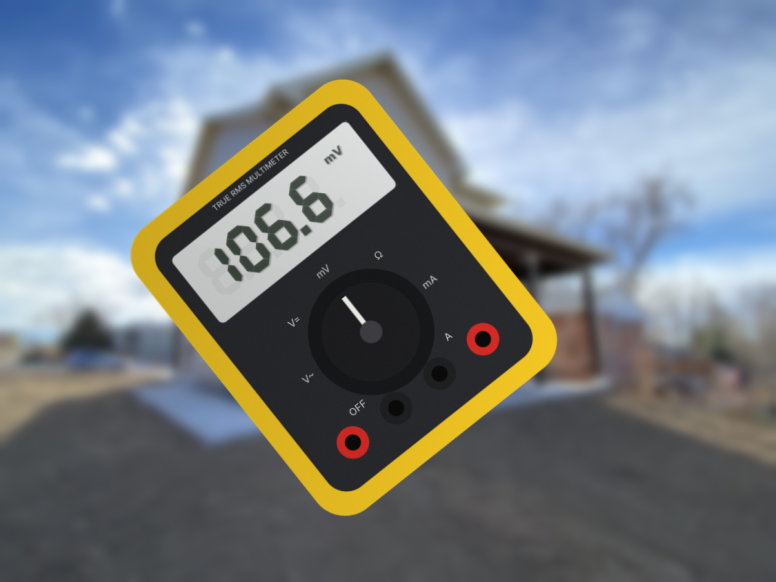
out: 106.6 mV
